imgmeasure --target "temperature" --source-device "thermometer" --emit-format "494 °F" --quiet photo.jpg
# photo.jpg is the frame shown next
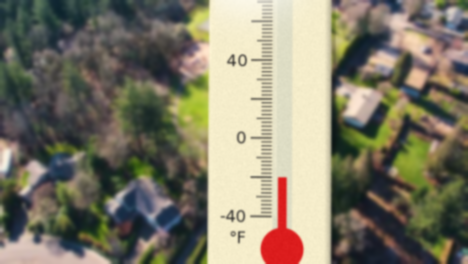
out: -20 °F
